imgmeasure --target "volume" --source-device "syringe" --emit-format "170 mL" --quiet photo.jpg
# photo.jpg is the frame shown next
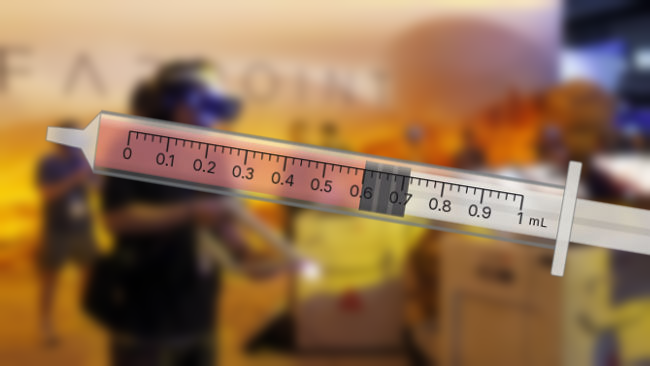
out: 0.6 mL
